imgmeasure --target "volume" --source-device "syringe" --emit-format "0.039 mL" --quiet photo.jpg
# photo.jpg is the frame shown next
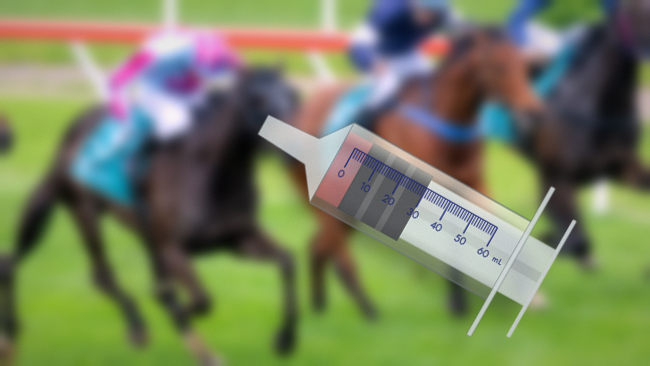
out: 5 mL
